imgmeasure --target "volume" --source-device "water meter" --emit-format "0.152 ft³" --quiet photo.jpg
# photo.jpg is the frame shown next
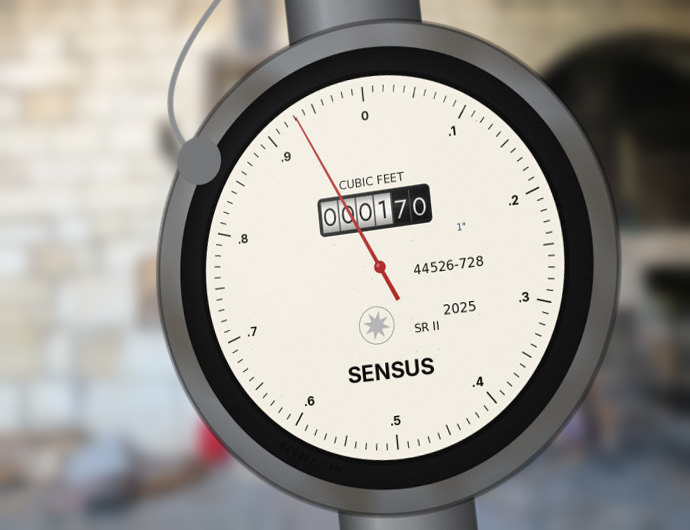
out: 169.93 ft³
